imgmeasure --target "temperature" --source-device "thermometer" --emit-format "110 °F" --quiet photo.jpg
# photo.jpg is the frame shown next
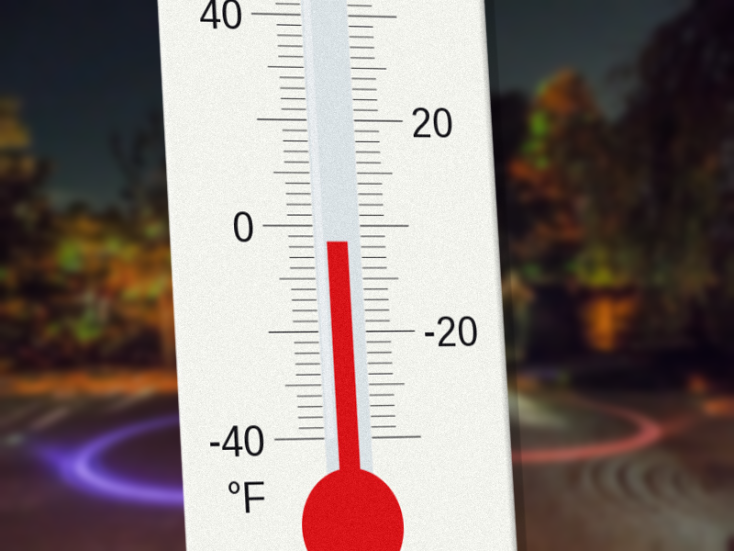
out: -3 °F
